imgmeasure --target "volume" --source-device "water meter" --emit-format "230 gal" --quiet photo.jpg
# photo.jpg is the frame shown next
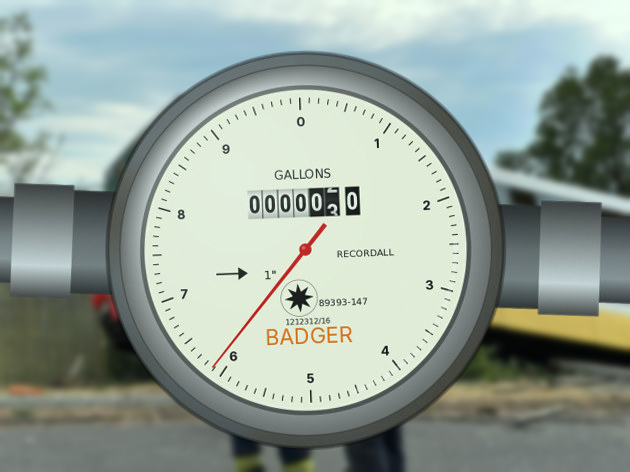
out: 26.1 gal
